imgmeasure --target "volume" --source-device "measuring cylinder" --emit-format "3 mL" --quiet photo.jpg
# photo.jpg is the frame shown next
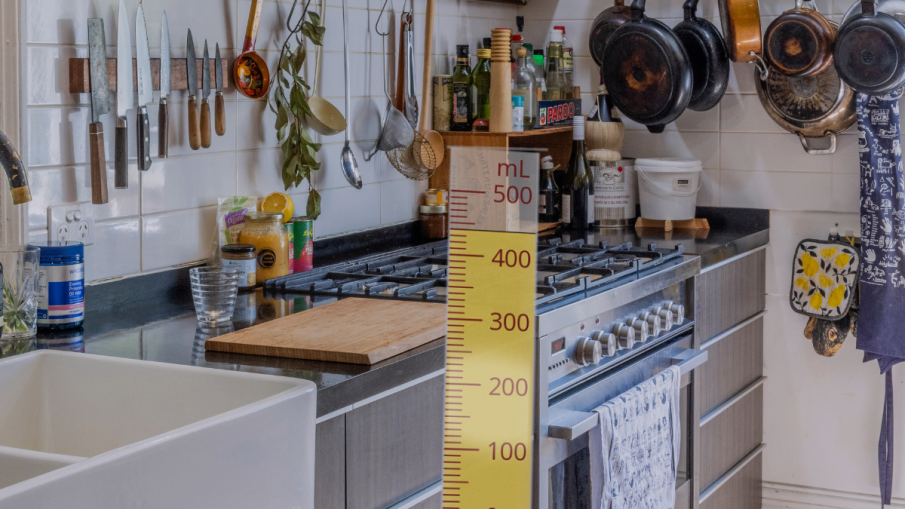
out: 440 mL
